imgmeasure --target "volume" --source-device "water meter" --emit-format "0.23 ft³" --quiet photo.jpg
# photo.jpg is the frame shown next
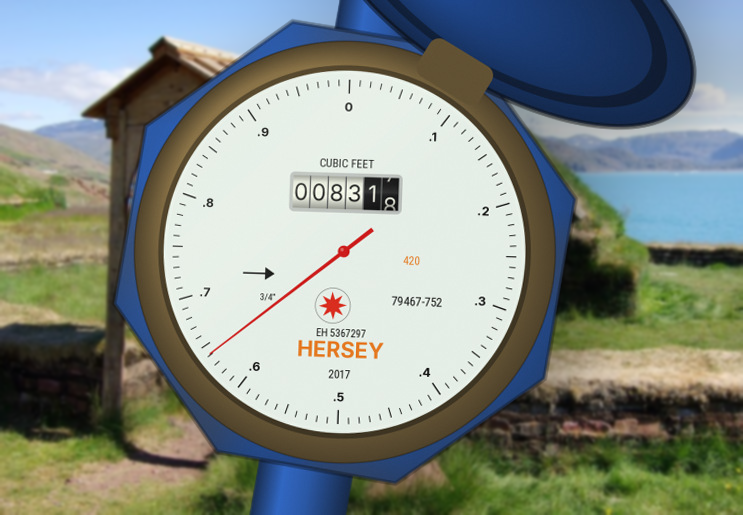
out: 8317.64 ft³
